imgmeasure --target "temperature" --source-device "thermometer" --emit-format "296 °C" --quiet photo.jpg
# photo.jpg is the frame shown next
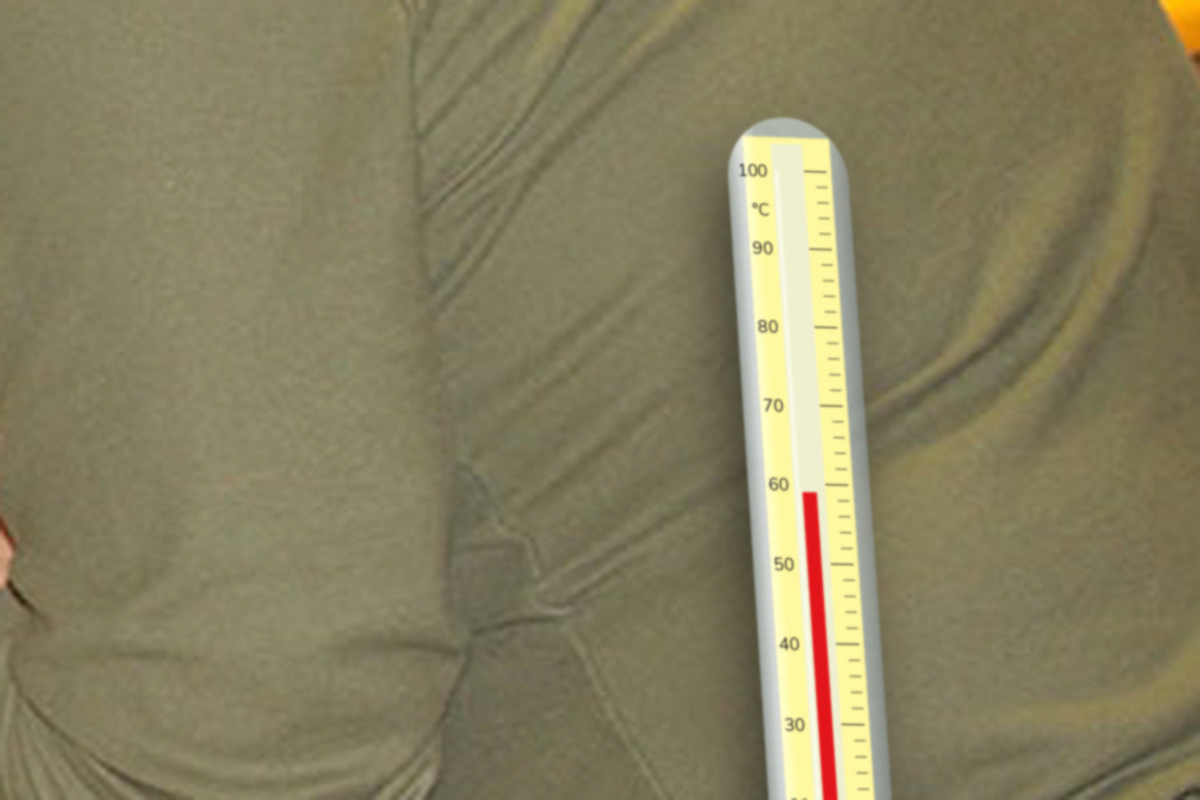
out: 59 °C
